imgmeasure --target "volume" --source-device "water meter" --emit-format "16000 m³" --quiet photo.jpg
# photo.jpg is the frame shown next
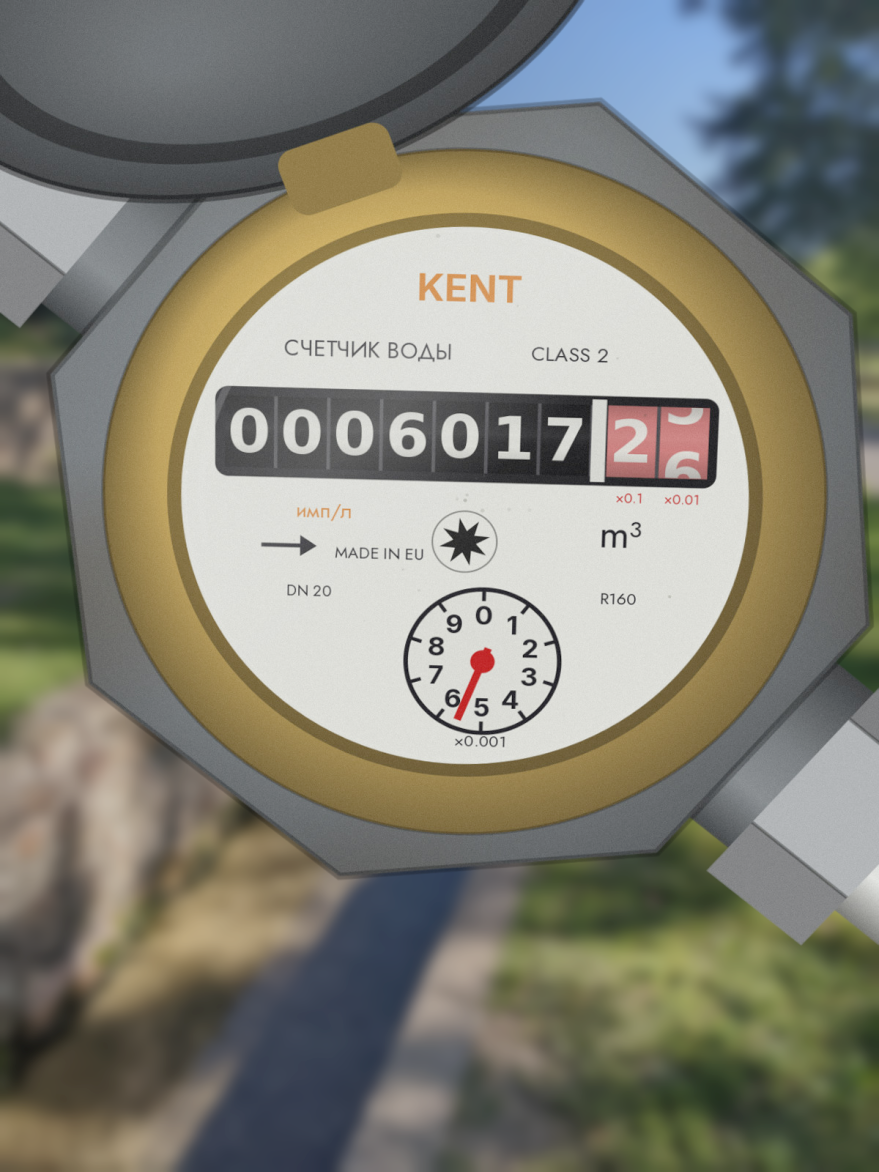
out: 6017.255 m³
